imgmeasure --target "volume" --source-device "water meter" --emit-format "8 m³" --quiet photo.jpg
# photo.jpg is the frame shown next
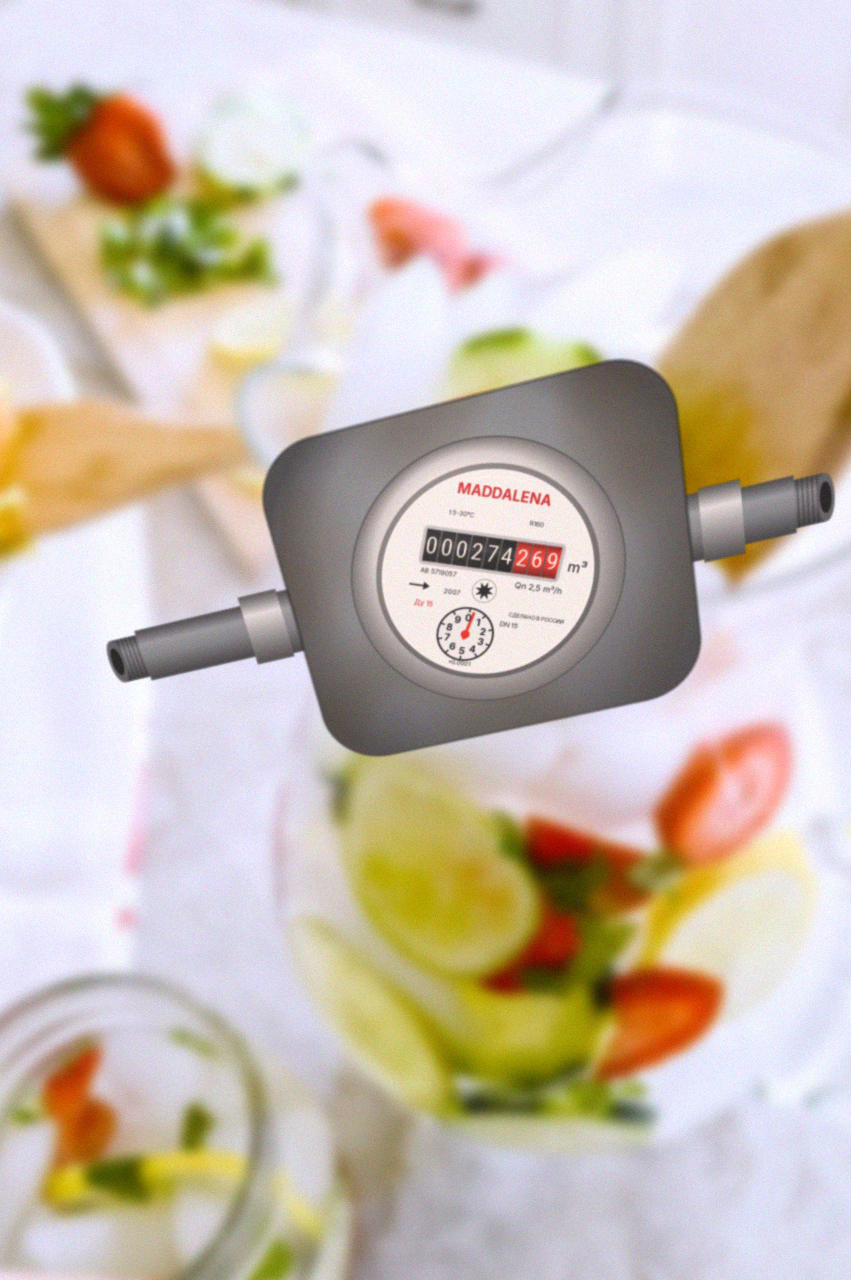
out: 274.2690 m³
